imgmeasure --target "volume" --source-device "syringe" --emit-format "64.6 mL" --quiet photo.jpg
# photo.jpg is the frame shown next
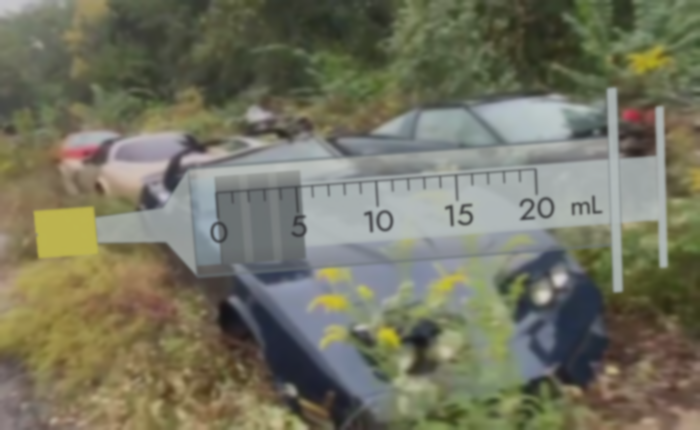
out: 0 mL
